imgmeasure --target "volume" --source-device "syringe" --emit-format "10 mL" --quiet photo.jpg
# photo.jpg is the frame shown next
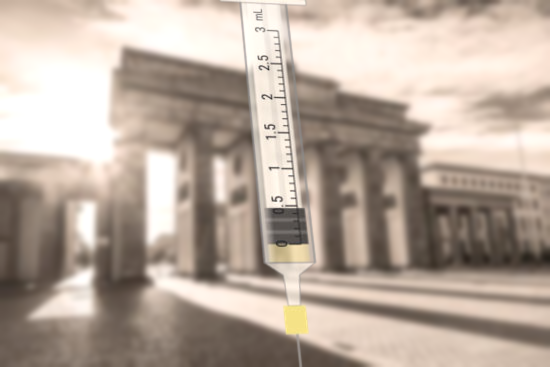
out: 0 mL
